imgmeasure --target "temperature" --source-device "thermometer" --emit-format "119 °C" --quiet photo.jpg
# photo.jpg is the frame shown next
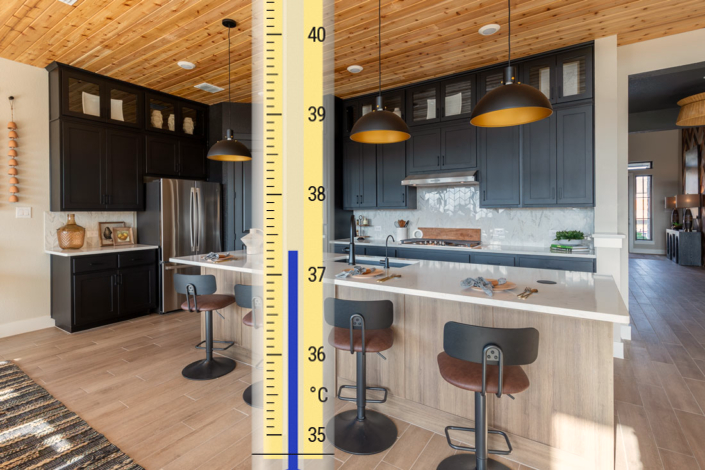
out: 37.3 °C
